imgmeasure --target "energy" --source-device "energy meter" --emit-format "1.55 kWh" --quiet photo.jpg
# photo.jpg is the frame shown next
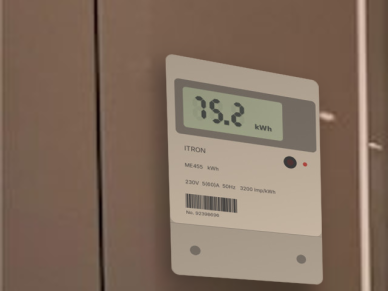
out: 75.2 kWh
